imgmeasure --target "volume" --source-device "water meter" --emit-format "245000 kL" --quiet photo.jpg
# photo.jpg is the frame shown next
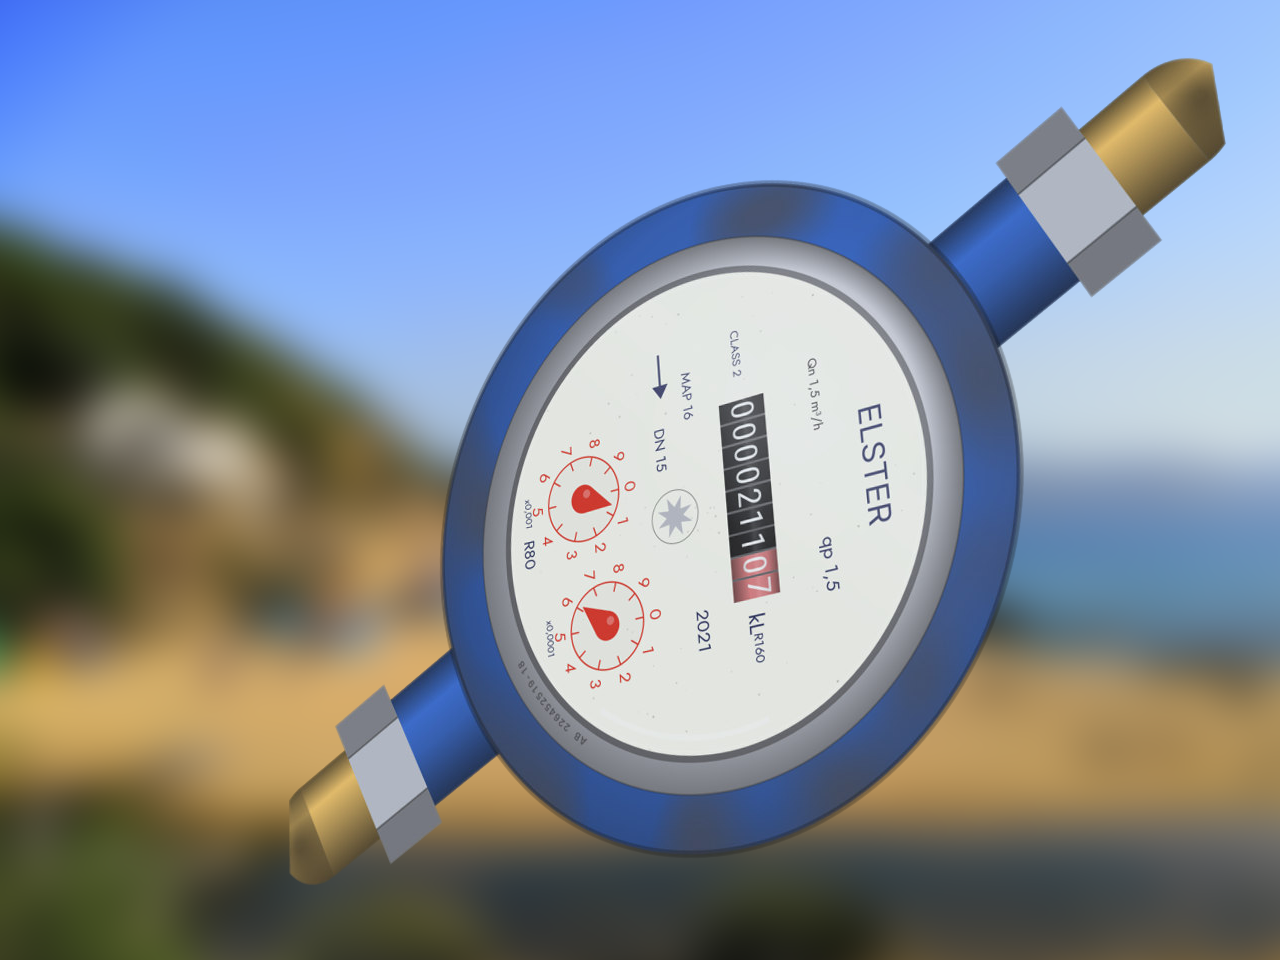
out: 211.0706 kL
